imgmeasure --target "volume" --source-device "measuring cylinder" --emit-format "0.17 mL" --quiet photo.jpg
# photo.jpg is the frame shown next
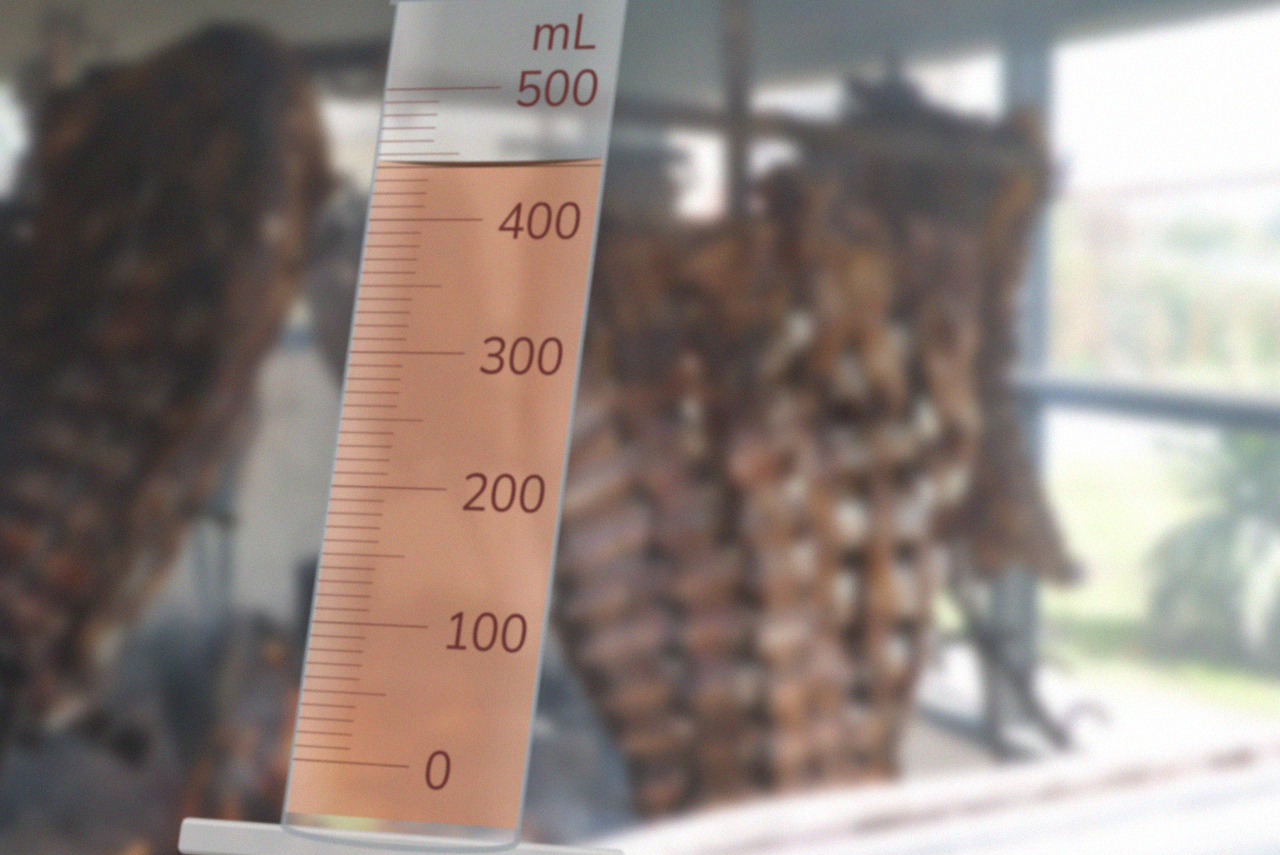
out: 440 mL
